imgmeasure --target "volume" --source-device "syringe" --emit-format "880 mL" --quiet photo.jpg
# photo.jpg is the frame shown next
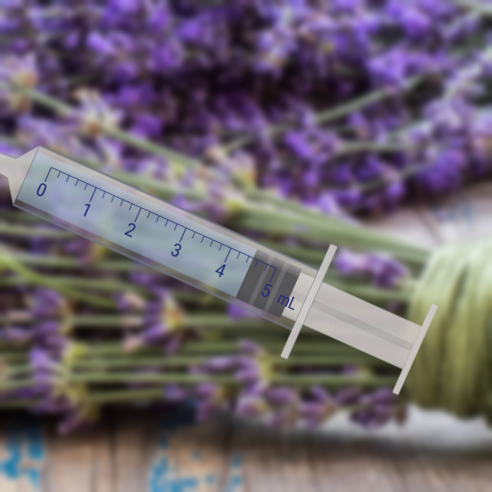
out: 4.5 mL
